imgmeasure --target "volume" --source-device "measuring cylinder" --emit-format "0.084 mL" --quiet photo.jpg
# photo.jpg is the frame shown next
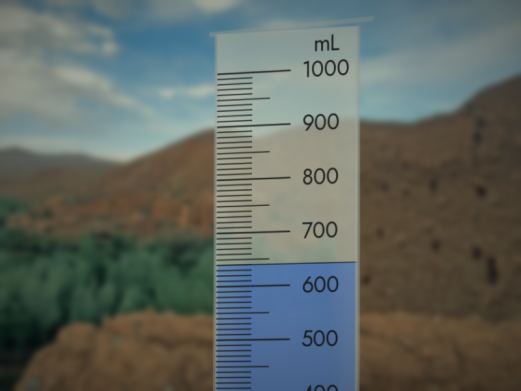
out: 640 mL
